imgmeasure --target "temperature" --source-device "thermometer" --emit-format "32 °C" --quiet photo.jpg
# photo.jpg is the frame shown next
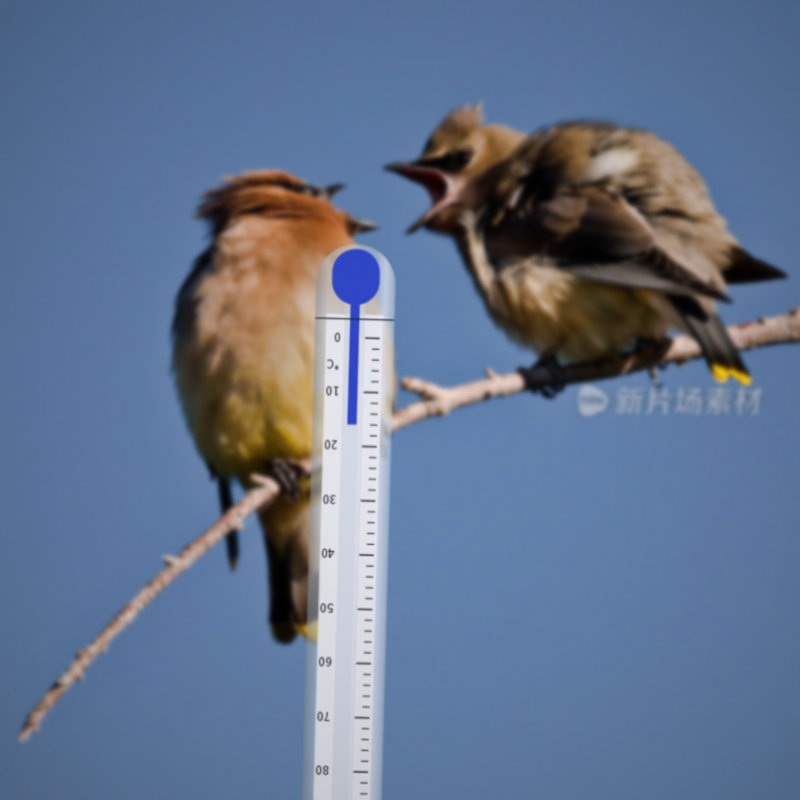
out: 16 °C
